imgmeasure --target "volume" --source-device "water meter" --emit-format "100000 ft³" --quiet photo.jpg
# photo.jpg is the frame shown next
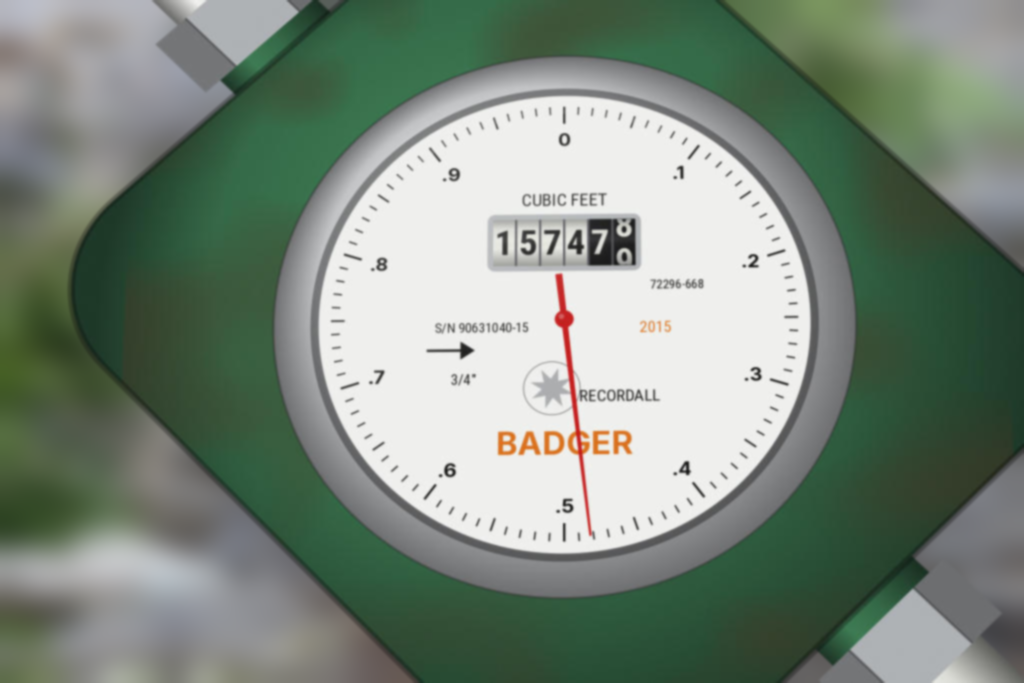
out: 157478.48 ft³
